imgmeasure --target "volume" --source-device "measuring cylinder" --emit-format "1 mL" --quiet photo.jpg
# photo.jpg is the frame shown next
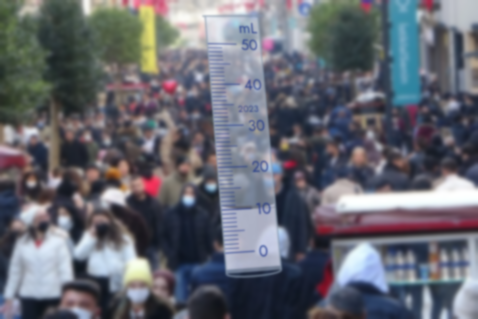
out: 10 mL
